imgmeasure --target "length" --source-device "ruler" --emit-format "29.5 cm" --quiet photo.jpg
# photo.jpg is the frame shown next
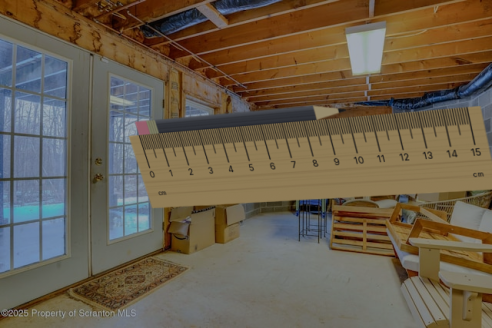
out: 10 cm
